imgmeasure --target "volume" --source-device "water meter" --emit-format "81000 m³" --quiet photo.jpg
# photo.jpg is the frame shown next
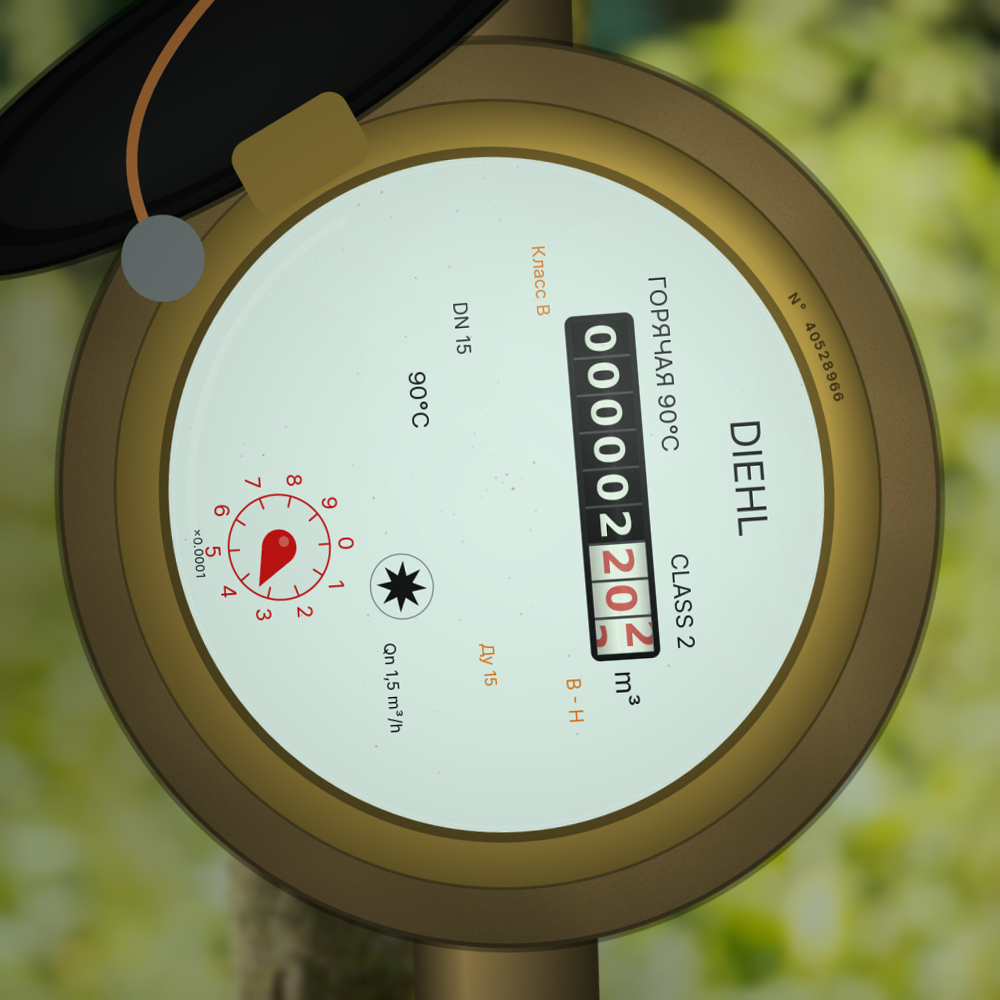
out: 2.2023 m³
